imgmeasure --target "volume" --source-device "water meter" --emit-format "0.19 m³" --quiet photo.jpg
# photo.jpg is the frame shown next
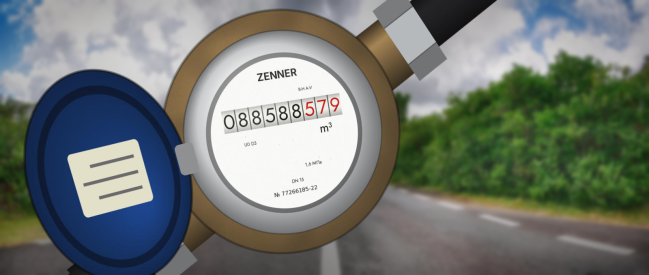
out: 88588.579 m³
